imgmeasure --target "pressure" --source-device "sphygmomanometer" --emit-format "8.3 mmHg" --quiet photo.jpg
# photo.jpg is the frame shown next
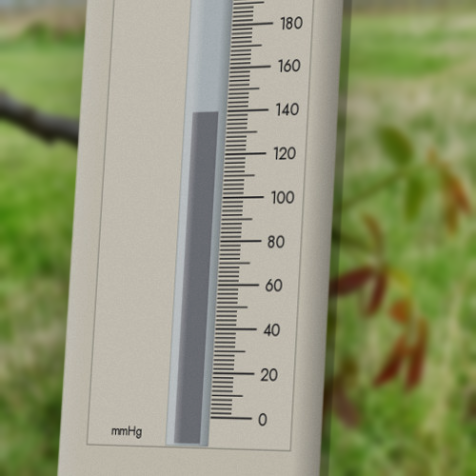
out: 140 mmHg
